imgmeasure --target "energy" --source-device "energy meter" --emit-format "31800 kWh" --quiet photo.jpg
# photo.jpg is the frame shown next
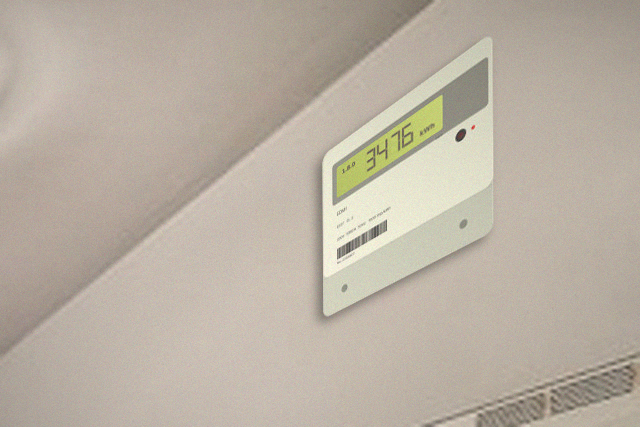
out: 3476 kWh
